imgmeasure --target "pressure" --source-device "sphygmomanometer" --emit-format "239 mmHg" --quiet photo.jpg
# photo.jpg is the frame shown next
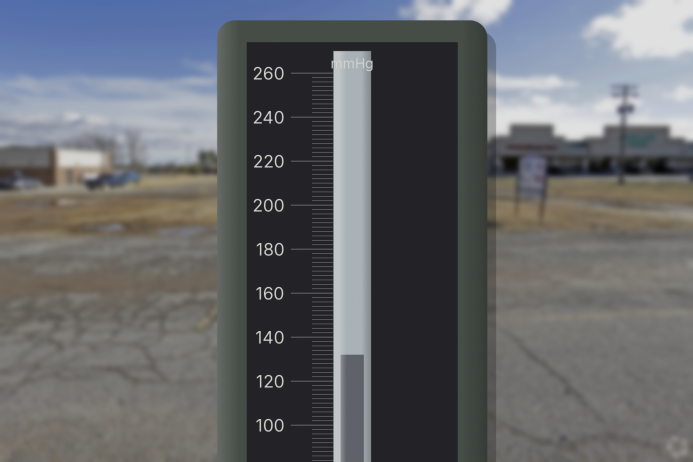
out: 132 mmHg
